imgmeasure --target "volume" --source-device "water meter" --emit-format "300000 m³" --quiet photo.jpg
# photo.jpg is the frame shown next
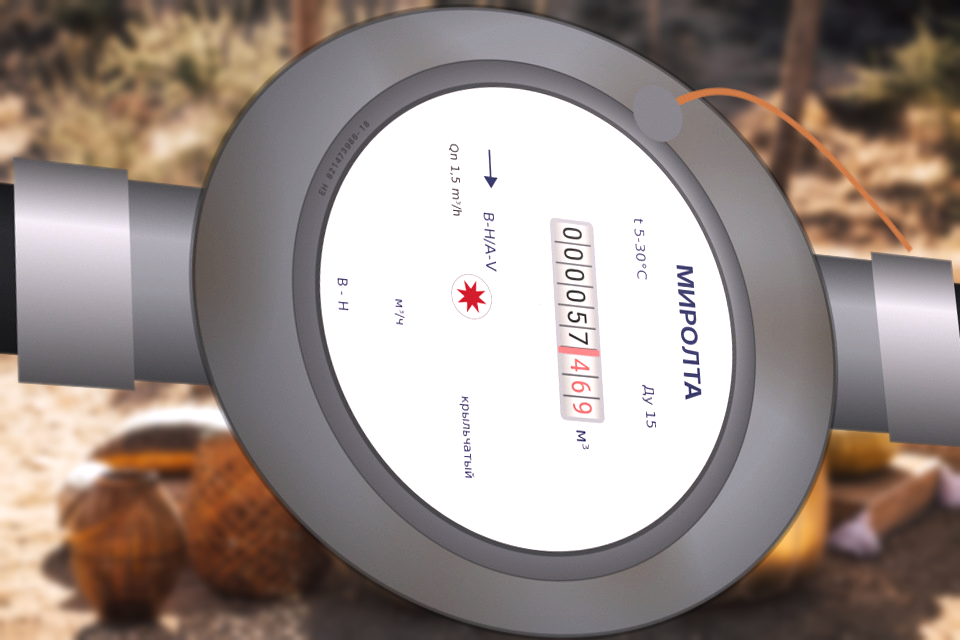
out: 57.469 m³
